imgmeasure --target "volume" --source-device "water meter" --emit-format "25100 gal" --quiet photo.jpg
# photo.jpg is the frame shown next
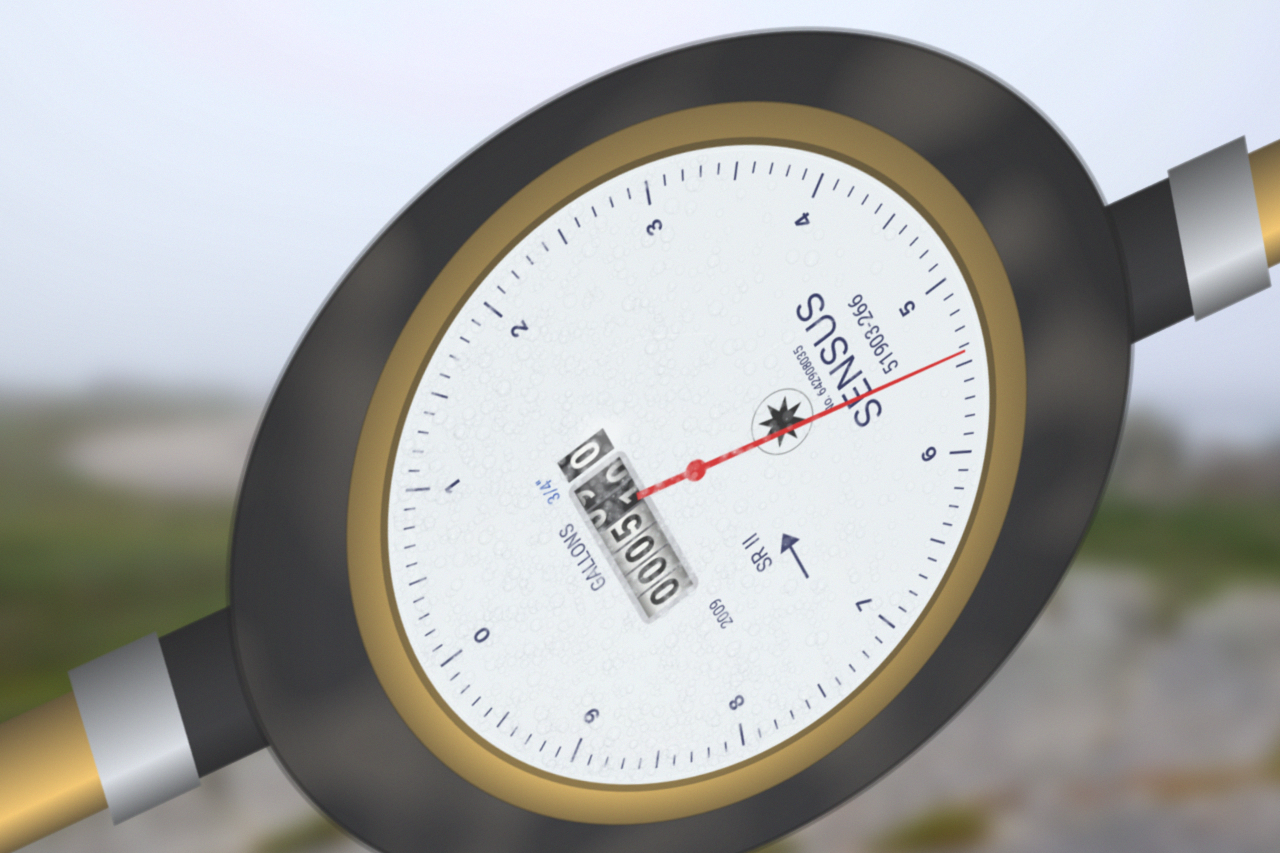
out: 5095.4 gal
